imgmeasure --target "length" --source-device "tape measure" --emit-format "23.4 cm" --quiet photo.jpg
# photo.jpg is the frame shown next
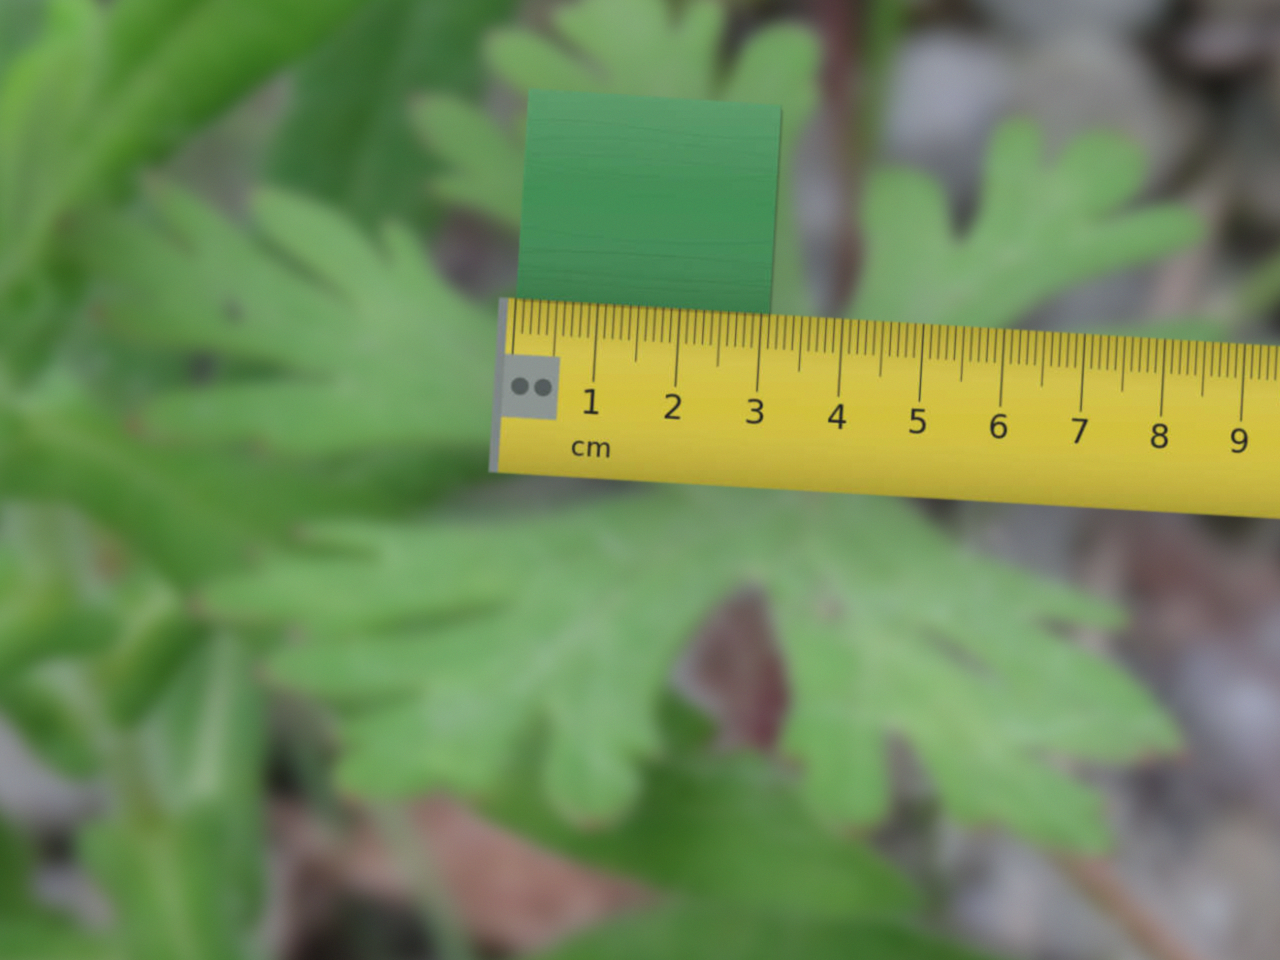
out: 3.1 cm
